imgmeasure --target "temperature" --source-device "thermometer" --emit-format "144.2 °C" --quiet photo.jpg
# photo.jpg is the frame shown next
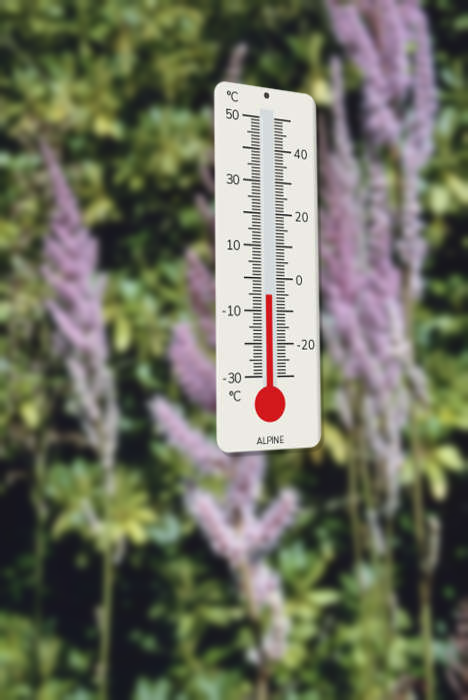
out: -5 °C
